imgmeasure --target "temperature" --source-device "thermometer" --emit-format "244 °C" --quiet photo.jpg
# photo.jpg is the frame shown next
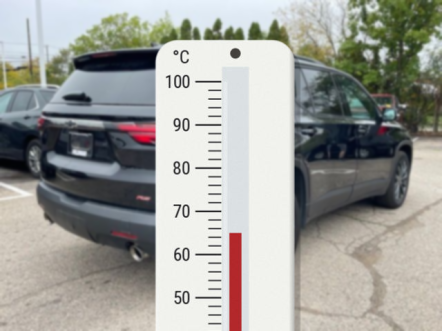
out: 65 °C
